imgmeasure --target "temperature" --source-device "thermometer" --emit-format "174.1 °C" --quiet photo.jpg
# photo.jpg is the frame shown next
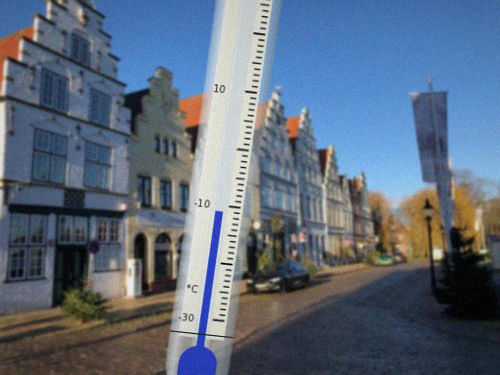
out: -11 °C
